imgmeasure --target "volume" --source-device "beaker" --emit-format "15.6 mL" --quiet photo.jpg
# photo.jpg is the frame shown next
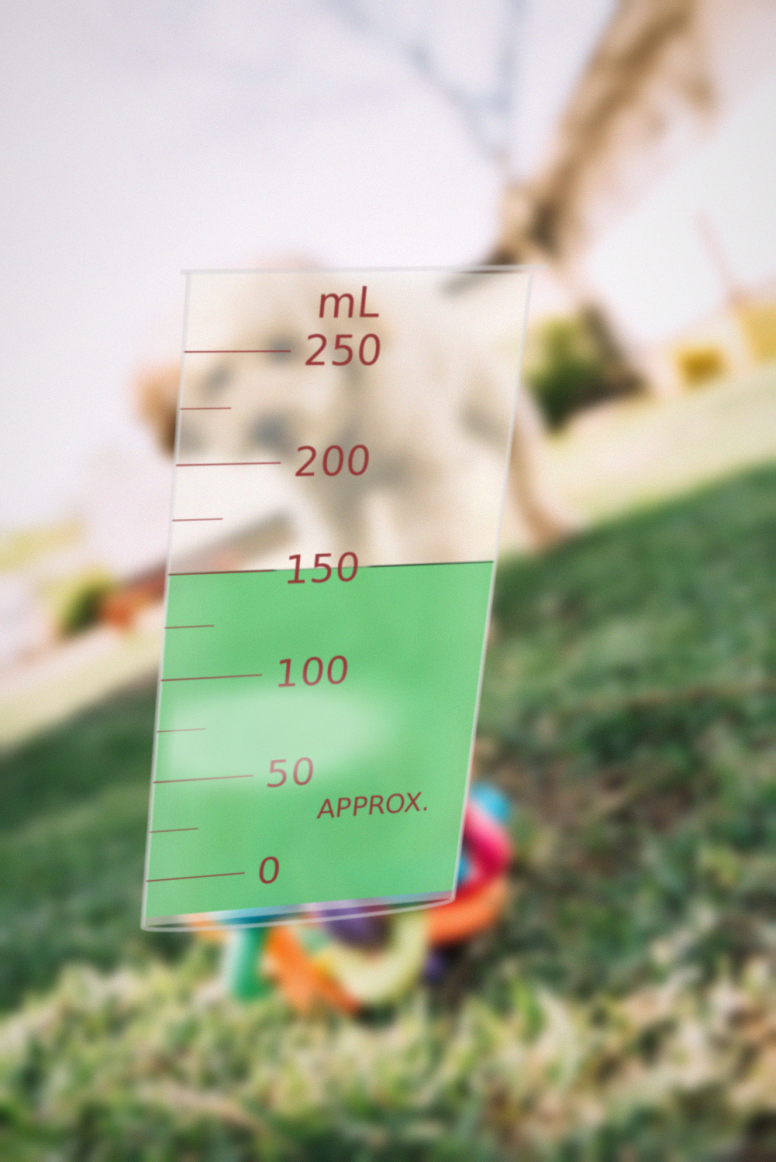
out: 150 mL
